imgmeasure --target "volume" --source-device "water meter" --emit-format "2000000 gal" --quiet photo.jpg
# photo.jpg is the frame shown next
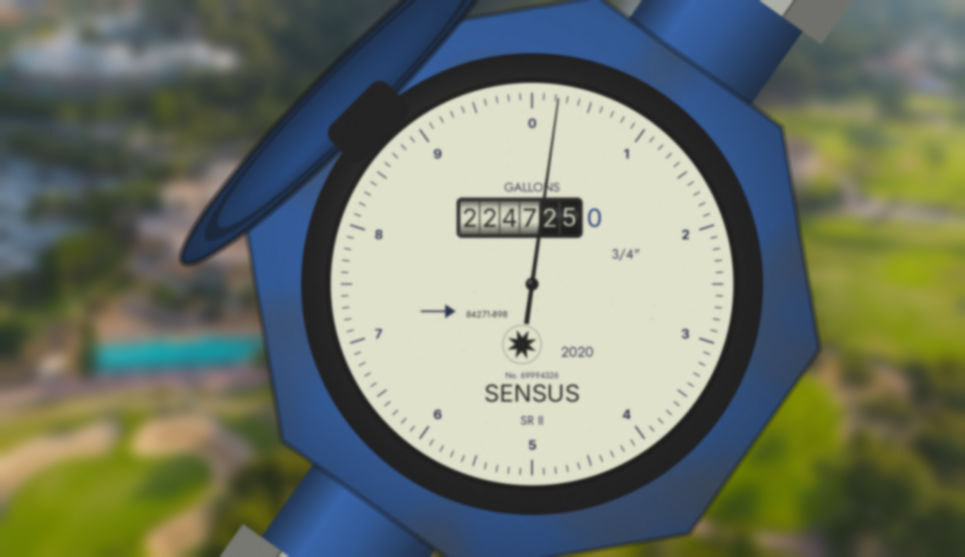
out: 2247250.2 gal
